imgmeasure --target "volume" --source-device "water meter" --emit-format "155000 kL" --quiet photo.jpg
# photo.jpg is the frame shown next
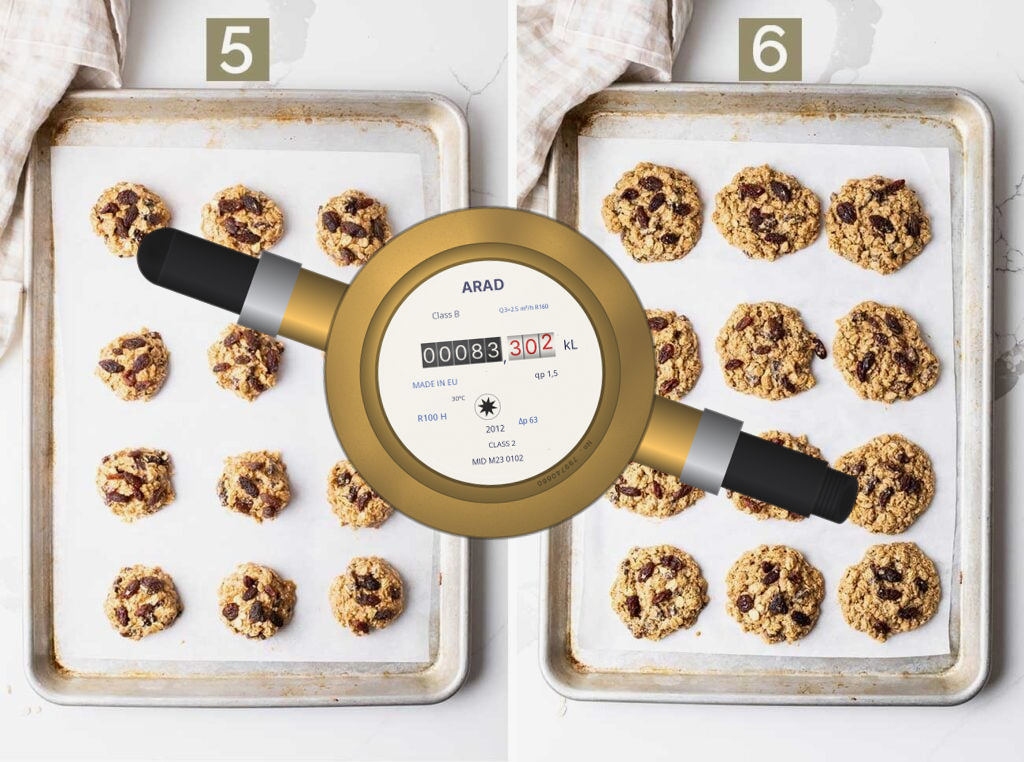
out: 83.302 kL
